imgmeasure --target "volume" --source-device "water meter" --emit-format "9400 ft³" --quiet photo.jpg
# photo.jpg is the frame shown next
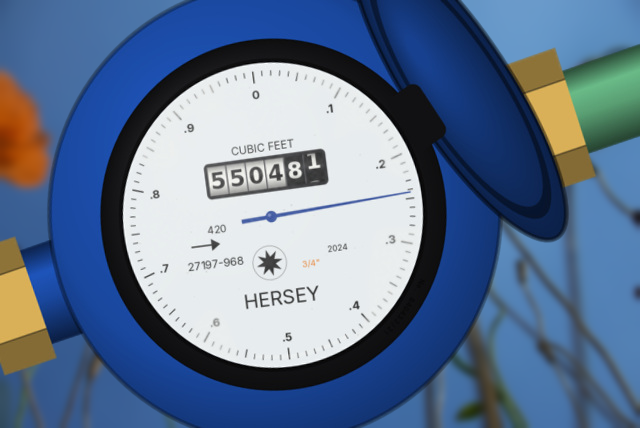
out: 550481.24 ft³
